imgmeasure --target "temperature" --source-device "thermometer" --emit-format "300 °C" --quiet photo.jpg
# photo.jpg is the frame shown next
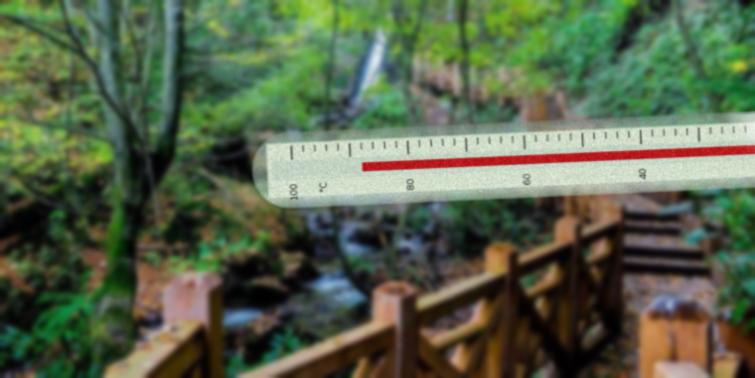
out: 88 °C
